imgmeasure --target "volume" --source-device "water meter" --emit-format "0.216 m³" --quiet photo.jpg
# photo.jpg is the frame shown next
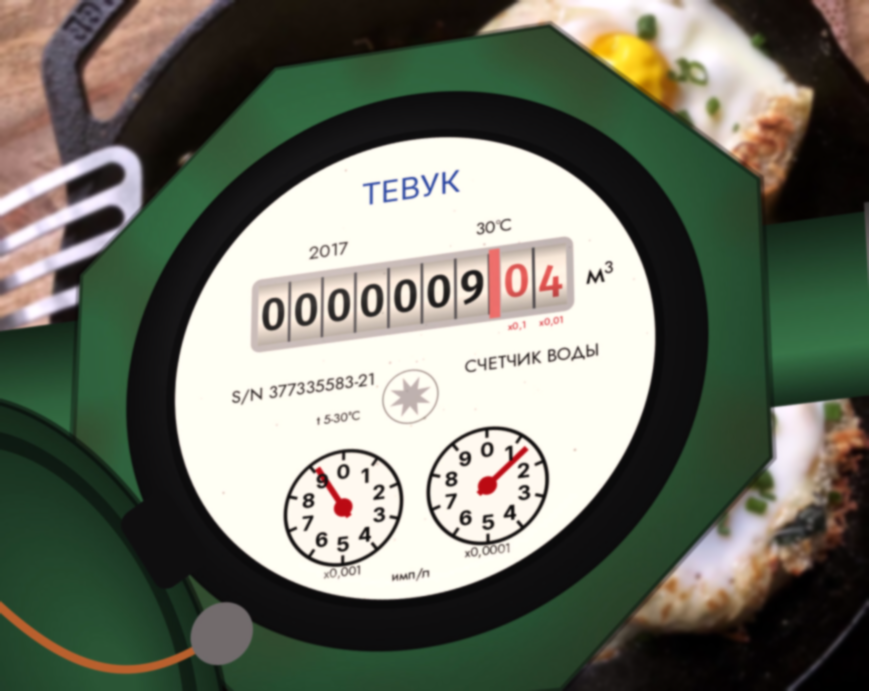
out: 9.0391 m³
